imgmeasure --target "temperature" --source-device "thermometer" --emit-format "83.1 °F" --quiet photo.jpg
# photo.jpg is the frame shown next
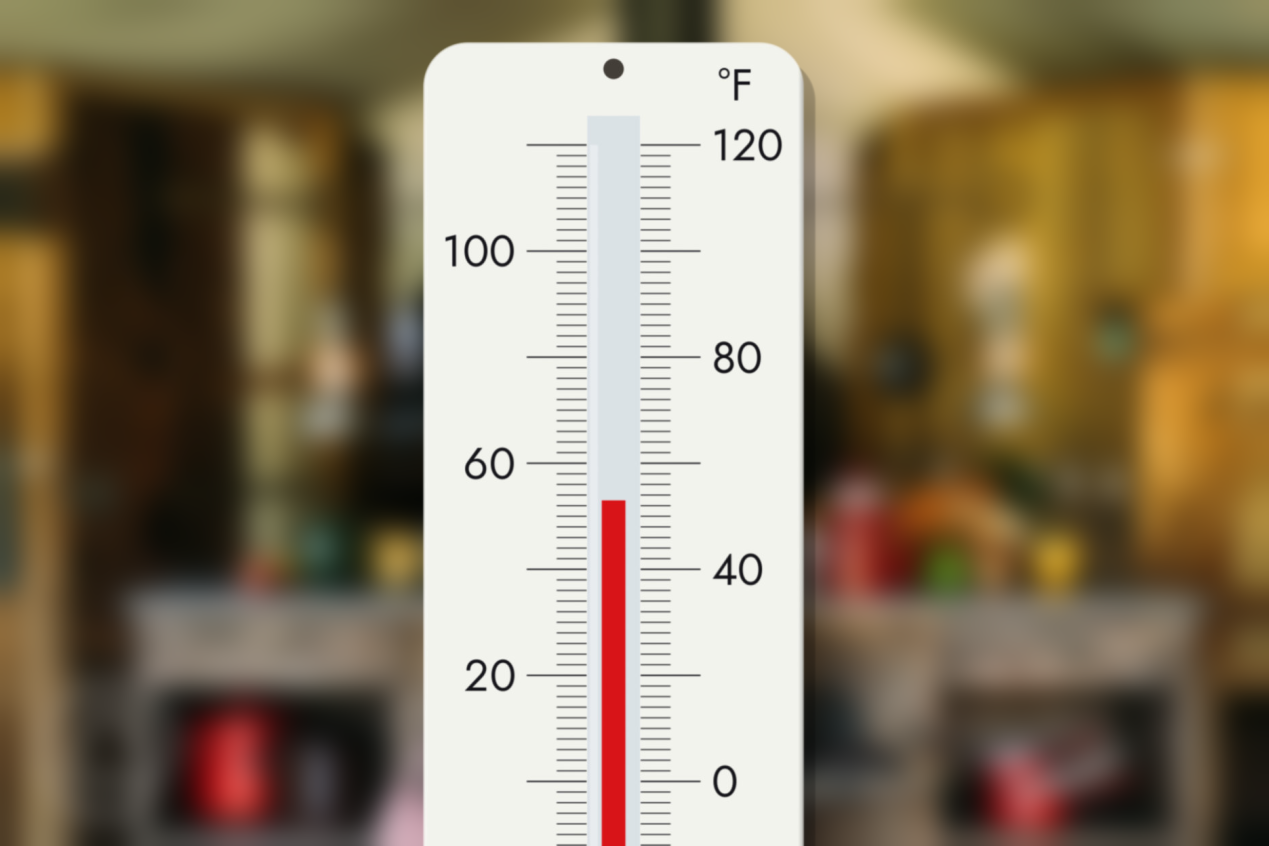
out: 53 °F
